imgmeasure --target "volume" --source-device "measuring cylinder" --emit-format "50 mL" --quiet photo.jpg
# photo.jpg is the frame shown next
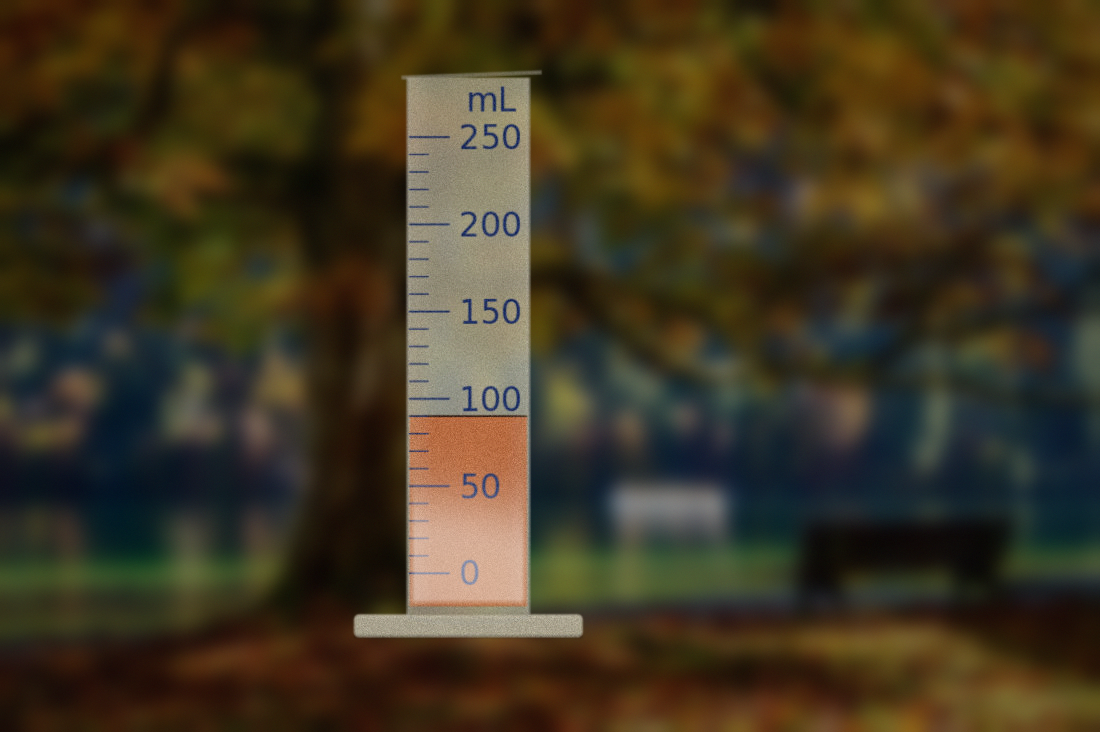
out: 90 mL
